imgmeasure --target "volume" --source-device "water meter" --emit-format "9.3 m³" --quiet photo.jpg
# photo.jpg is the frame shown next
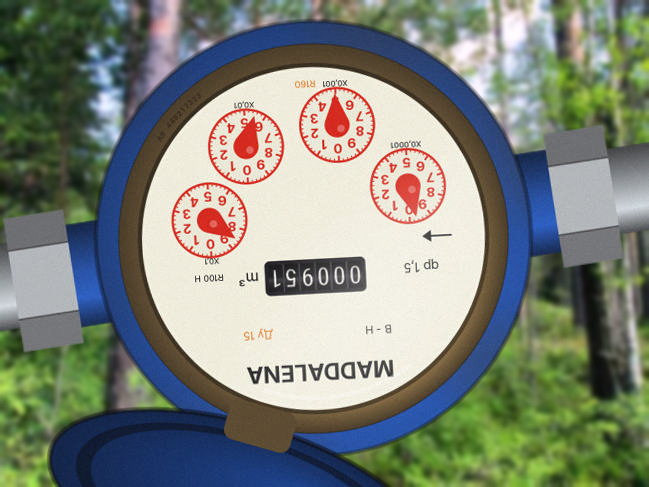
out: 951.8549 m³
